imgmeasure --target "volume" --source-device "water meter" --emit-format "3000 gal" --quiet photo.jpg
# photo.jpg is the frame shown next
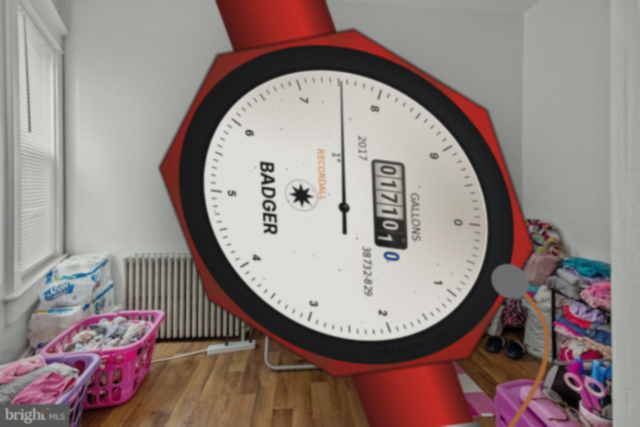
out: 171007.5 gal
